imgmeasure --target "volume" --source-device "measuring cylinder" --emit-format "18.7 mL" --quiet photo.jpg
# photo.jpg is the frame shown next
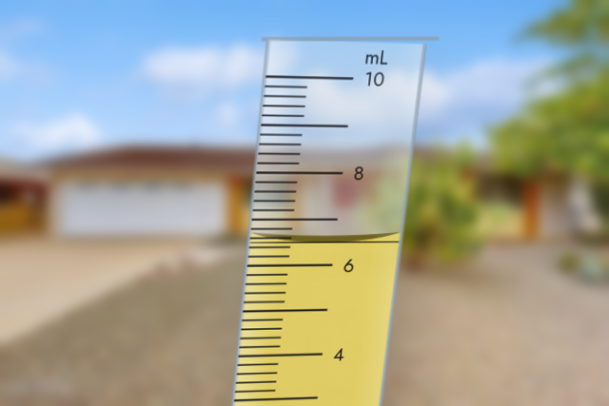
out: 6.5 mL
